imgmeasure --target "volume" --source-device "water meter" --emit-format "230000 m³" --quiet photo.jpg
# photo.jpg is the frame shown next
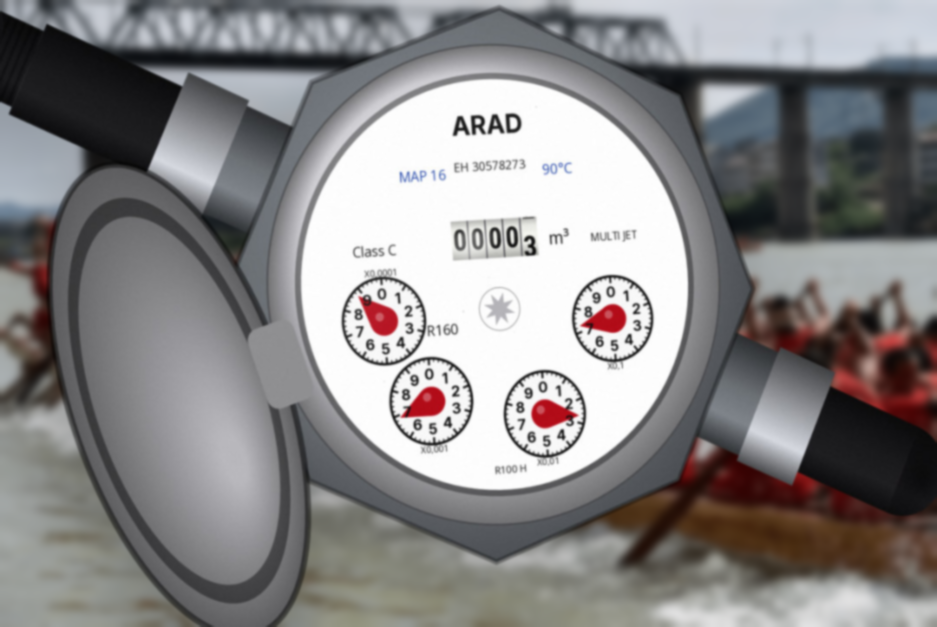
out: 2.7268 m³
